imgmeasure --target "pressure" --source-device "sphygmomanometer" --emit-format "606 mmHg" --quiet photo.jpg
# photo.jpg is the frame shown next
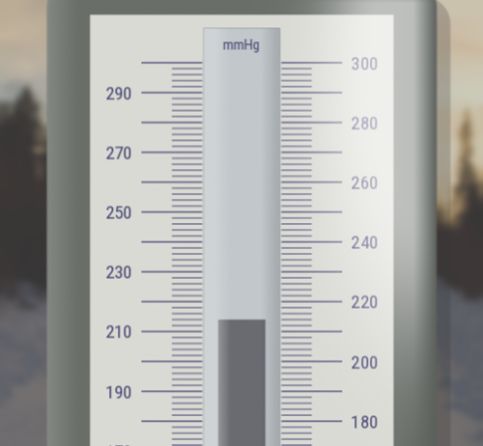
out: 214 mmHg
